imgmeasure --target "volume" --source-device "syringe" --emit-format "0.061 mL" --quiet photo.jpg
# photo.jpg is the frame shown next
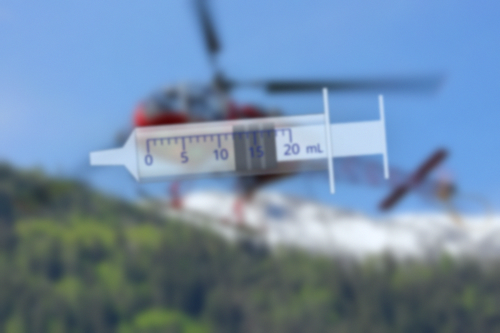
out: 12 mL
